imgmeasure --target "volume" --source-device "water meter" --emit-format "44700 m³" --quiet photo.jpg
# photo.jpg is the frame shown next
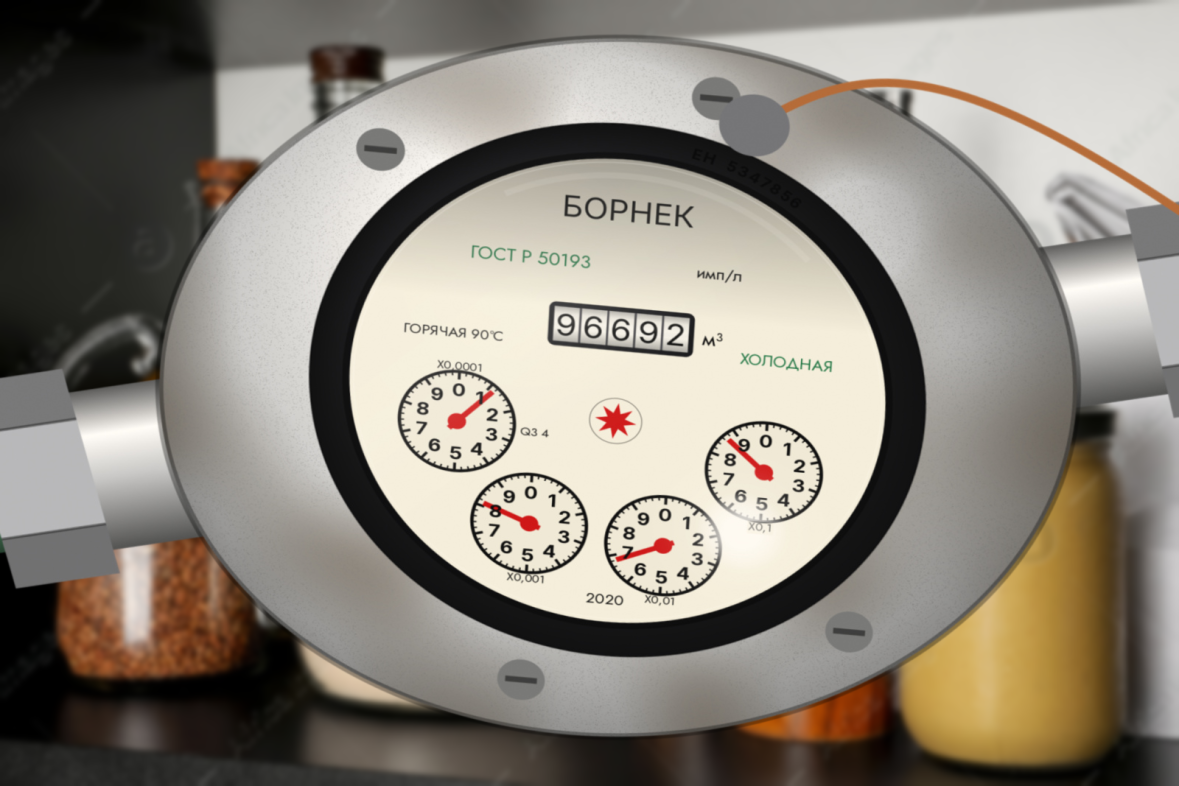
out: 96692.8681 m³
